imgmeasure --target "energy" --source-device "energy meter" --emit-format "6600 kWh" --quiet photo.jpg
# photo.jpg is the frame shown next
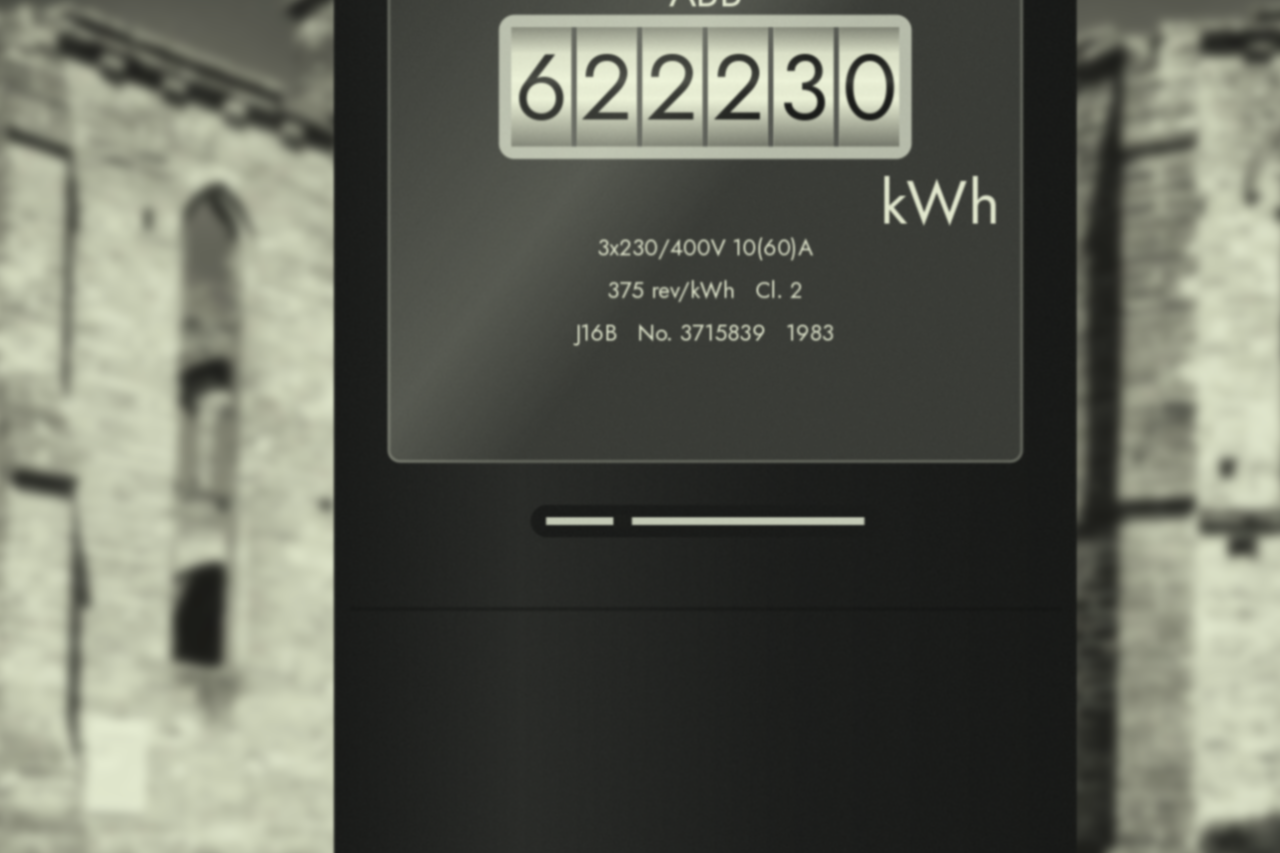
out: 622230 kWh
